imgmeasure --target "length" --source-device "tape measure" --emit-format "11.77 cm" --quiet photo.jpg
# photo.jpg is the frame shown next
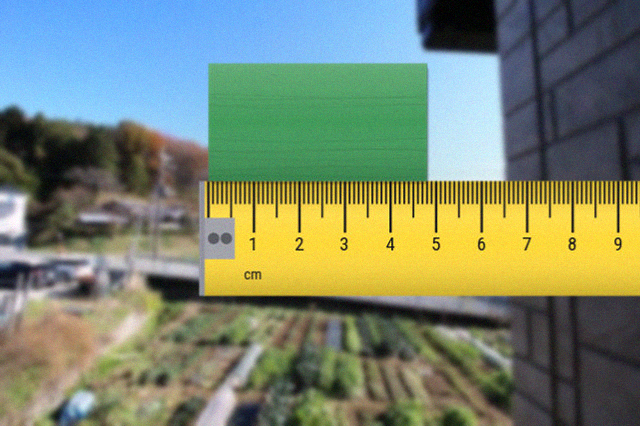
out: 4.8 cm
